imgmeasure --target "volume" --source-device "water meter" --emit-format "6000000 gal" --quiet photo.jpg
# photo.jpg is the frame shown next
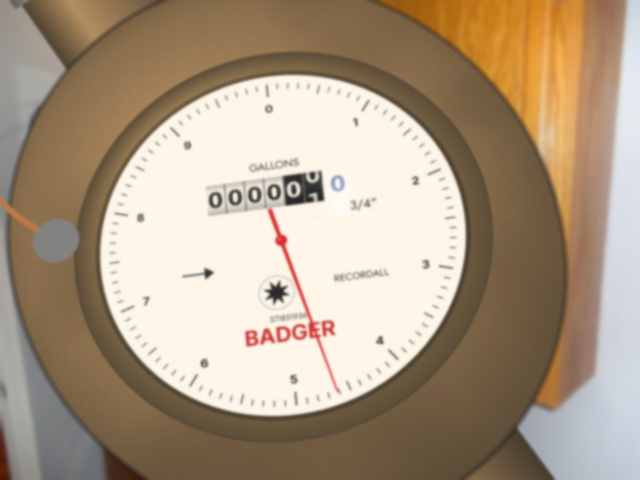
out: 4.6 gal
